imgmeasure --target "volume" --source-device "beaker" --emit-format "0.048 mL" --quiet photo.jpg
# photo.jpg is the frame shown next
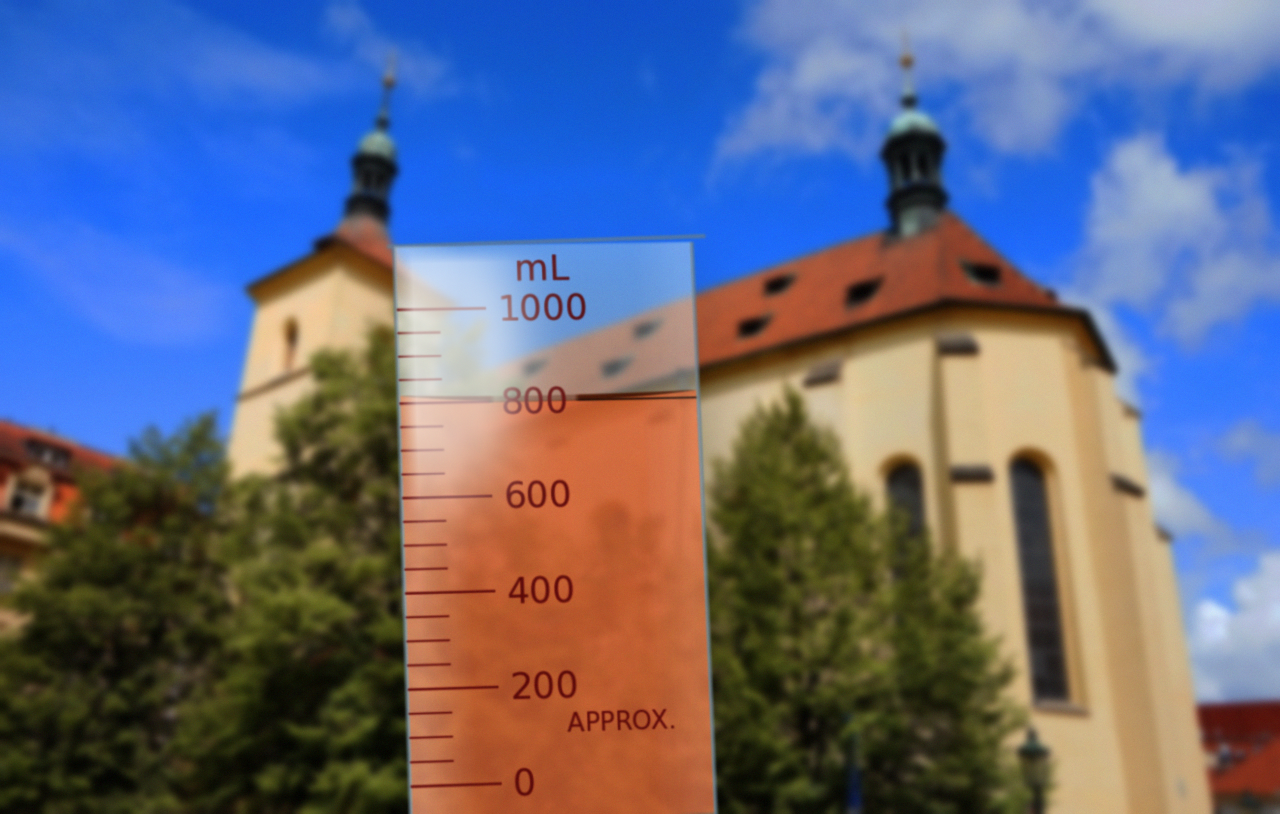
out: 800 mL
